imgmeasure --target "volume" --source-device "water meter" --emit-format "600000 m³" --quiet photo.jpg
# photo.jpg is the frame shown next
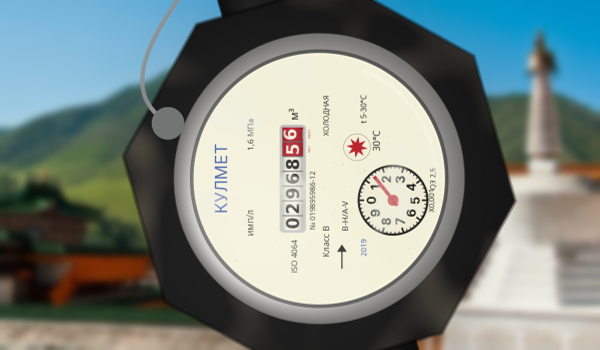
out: 2968.561 m³
